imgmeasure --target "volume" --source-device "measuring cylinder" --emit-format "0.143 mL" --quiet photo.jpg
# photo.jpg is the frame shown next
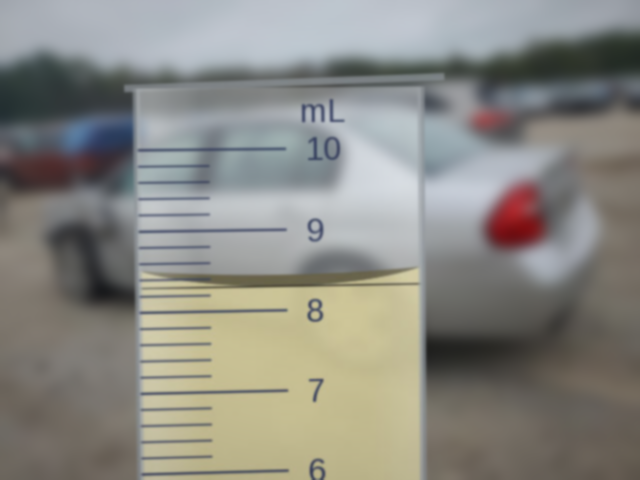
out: 8.3 mL
